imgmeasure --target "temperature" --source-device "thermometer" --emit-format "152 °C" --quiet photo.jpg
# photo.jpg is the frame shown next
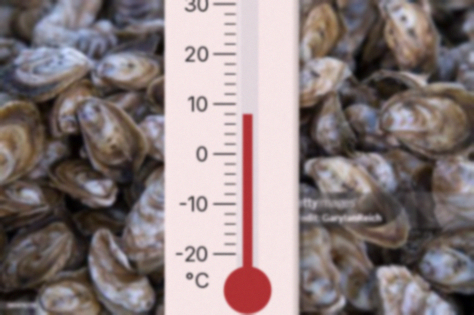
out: 8 °C
